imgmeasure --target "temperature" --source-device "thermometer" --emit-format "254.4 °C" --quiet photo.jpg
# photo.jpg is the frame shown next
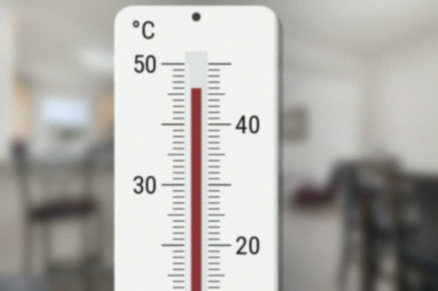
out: 46 °C
